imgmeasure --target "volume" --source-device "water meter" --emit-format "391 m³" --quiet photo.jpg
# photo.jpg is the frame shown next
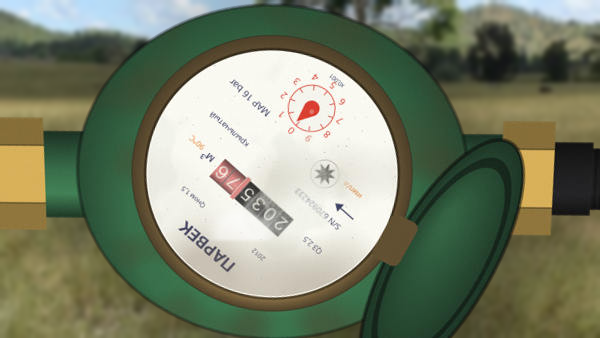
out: 2035.760 m³
